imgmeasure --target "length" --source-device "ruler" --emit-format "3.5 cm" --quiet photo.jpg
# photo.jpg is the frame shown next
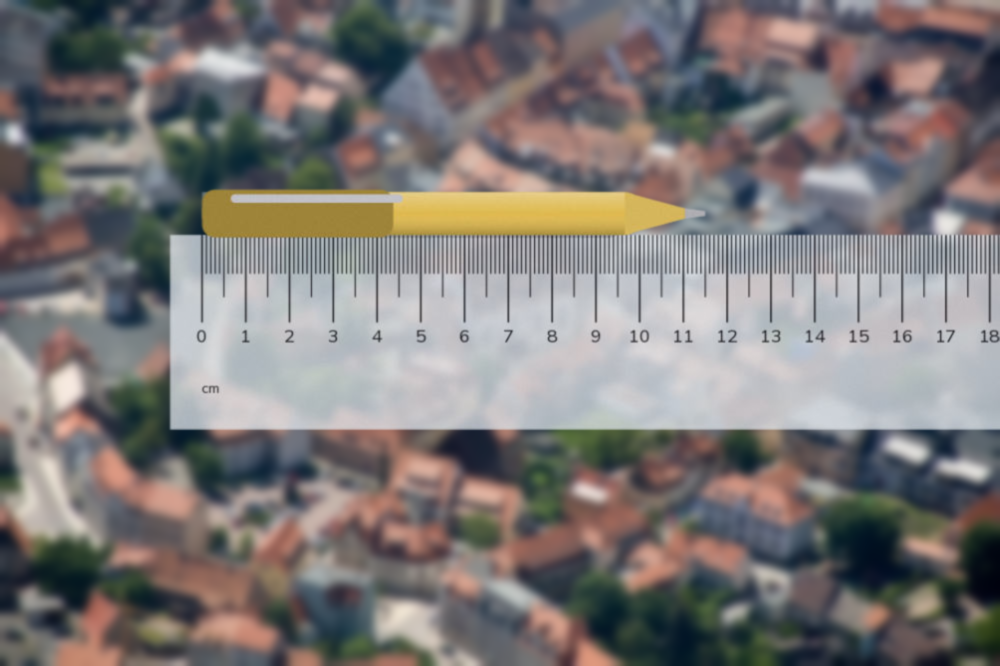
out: 11.5 cm
